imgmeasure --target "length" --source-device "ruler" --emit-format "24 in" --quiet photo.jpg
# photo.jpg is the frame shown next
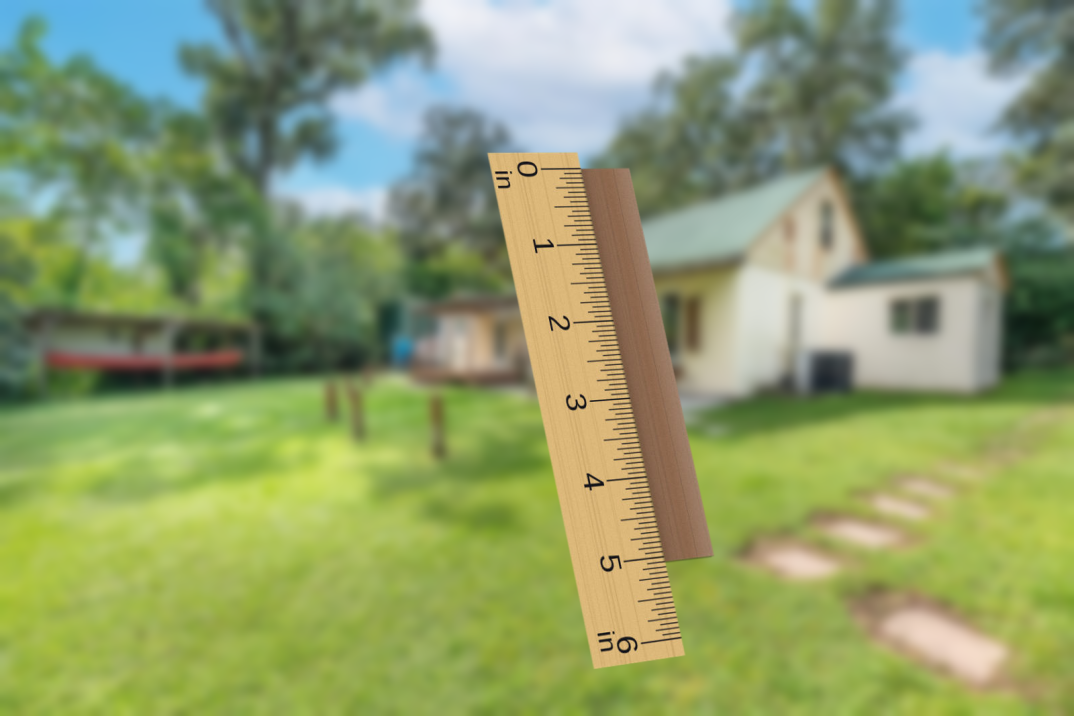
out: 5.0625 in
